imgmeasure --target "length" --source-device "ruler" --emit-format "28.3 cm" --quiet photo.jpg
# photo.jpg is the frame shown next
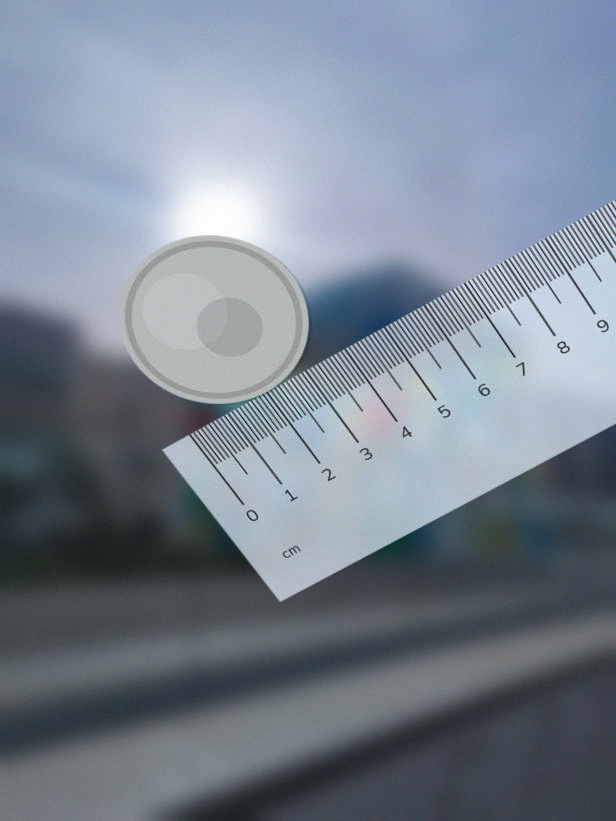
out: 4 cm
